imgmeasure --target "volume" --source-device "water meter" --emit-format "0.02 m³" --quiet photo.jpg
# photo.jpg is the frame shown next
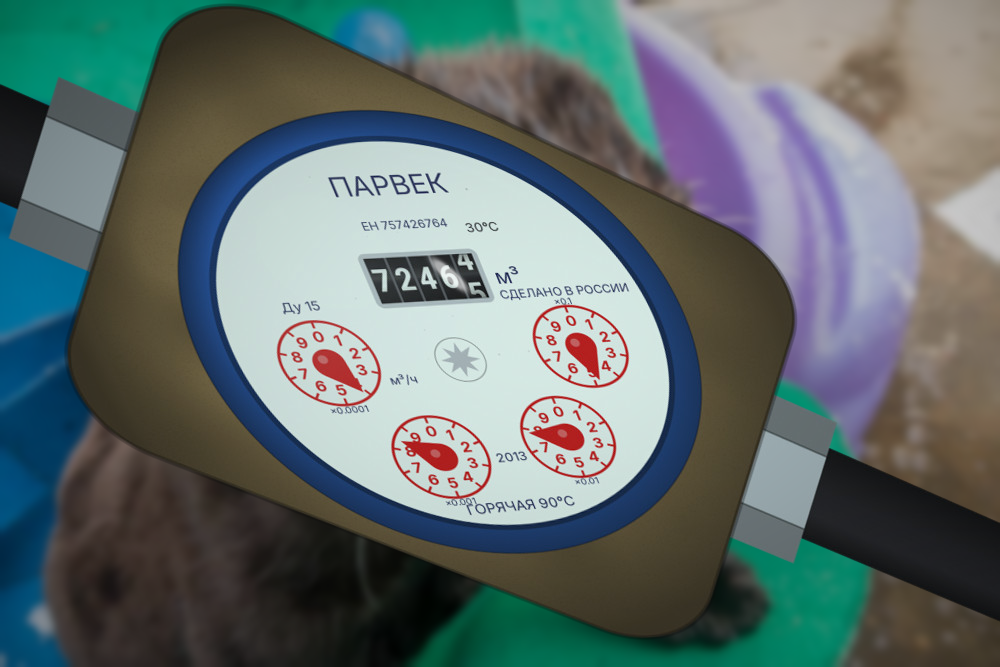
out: 72464.4784 m³
